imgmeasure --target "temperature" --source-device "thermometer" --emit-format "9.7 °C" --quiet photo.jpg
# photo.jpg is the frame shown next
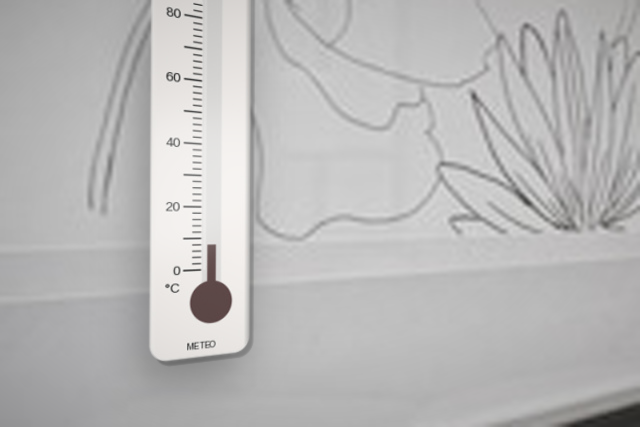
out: 8 °C
